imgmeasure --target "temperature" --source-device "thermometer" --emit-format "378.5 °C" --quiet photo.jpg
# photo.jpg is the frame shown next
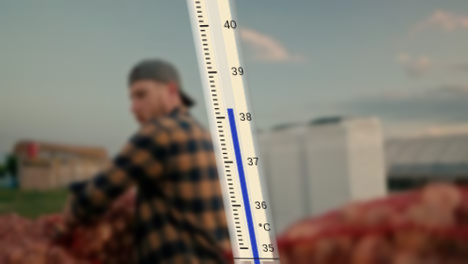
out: 38.2 °C
